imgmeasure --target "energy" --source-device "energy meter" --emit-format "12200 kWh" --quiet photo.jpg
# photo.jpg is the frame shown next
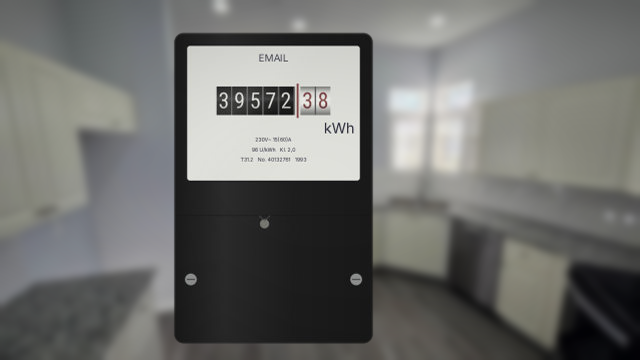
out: 39572.38 kWh
